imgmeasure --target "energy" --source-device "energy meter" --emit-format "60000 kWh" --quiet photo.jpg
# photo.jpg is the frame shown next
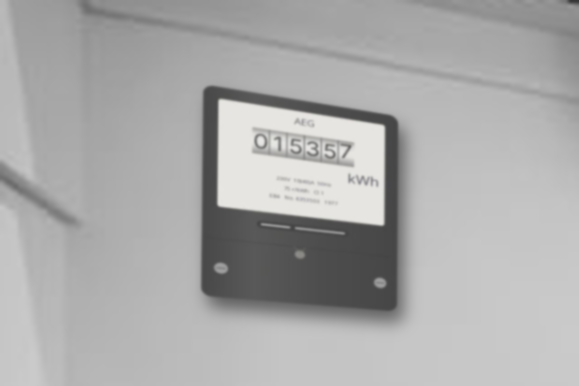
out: 15357 kWh
